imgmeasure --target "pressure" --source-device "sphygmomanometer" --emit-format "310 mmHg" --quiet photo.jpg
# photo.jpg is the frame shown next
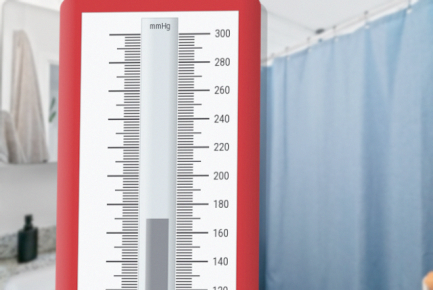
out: 170 mmHg
